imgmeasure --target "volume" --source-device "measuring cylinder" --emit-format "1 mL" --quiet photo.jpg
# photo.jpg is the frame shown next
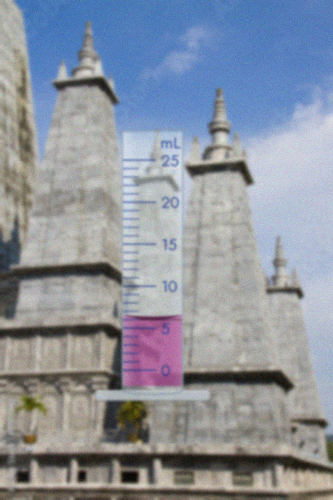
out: 6 mL
